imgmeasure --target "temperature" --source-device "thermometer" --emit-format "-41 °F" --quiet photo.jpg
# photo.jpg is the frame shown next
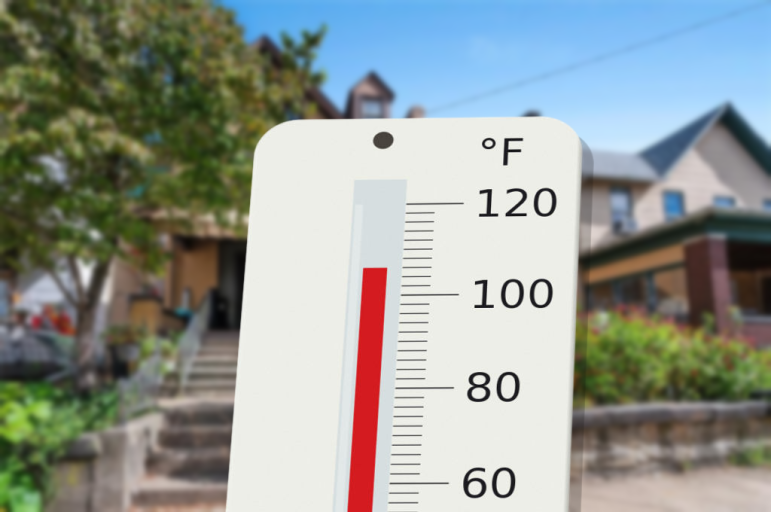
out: 106 °F
